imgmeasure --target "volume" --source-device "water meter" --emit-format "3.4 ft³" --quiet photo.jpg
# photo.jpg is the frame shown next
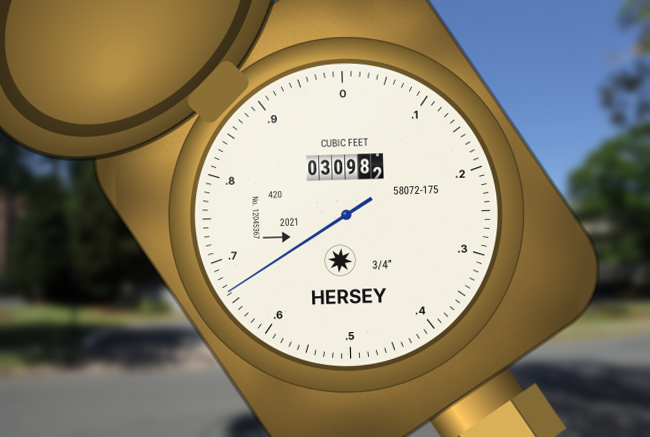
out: 30981.66 ft³
